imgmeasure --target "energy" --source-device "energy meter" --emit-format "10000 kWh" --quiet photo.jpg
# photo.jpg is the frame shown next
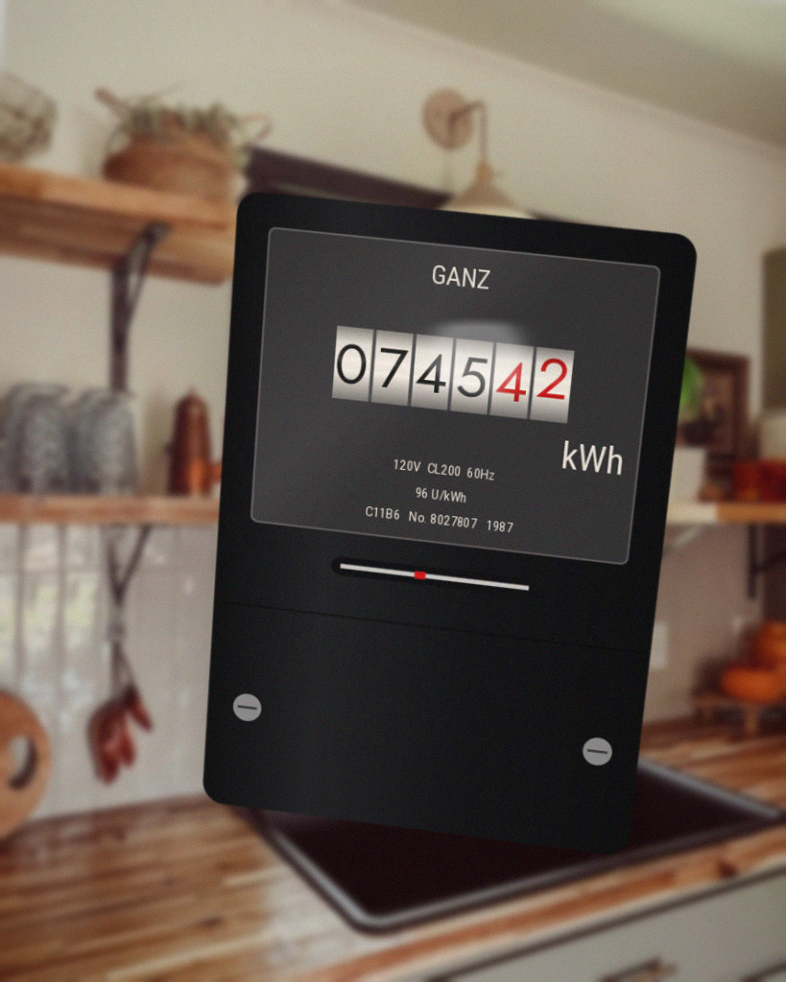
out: 745.42 kWh
